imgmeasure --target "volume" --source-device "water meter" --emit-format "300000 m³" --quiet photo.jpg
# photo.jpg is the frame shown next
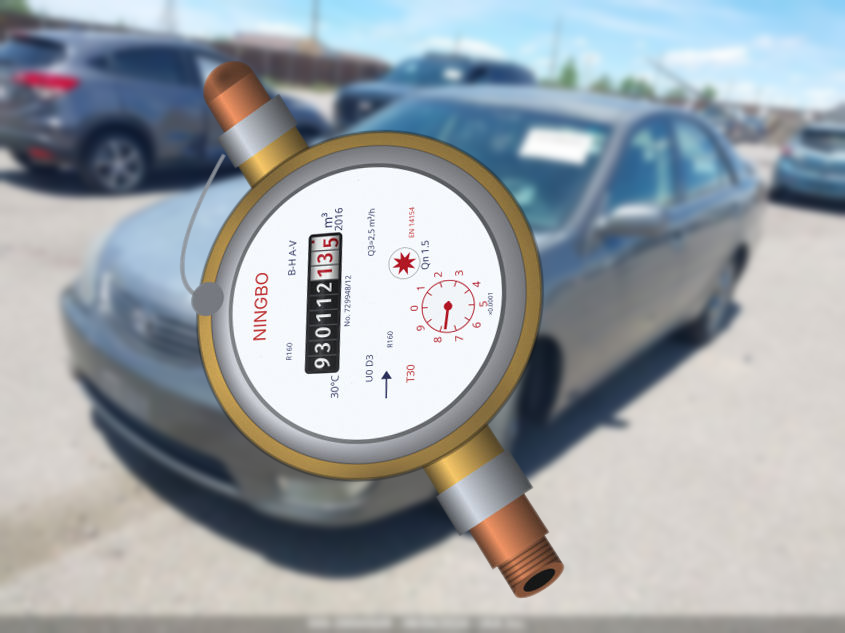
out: 930112.1347 m³
